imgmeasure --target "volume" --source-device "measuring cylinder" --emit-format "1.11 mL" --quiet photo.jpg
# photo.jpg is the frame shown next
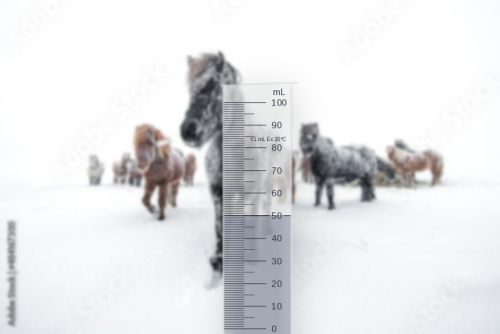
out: 50 mL
